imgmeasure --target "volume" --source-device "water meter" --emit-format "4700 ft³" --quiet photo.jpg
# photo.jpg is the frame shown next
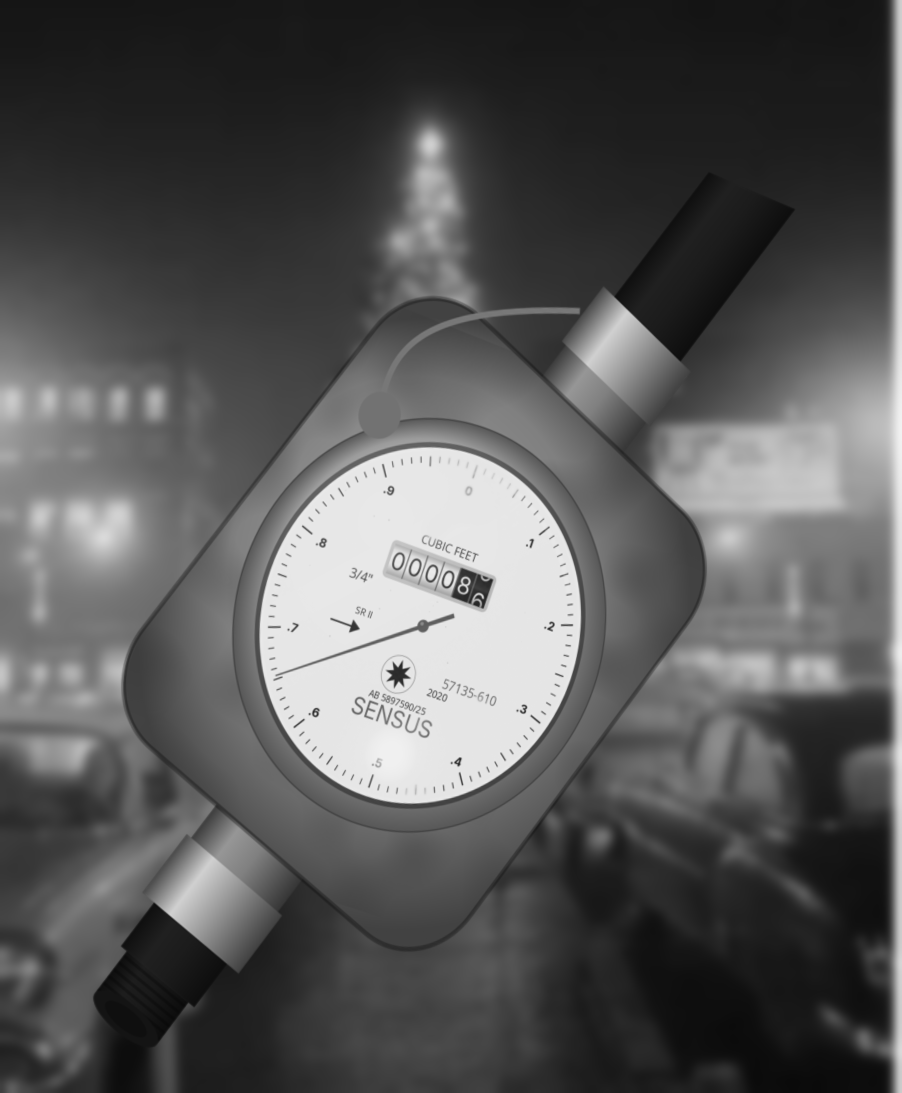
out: 85.65 ft³
